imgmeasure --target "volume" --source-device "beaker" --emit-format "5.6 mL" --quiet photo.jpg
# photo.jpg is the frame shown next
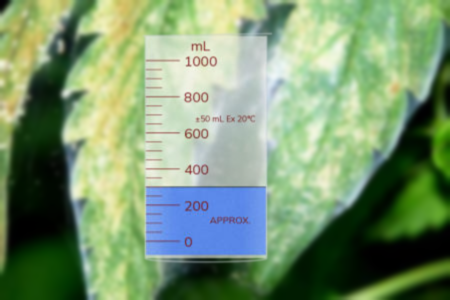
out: 300 mL
